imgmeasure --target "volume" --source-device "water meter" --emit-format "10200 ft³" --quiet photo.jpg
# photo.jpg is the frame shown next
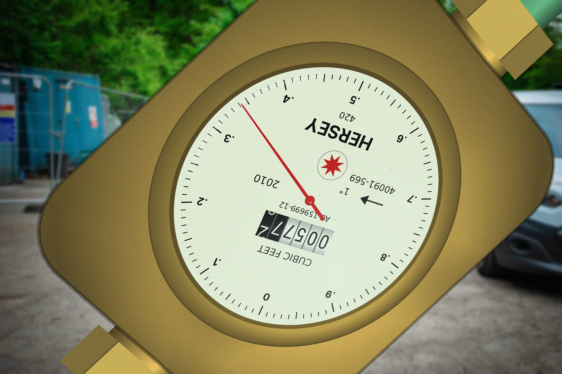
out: 5772.34 ft³
